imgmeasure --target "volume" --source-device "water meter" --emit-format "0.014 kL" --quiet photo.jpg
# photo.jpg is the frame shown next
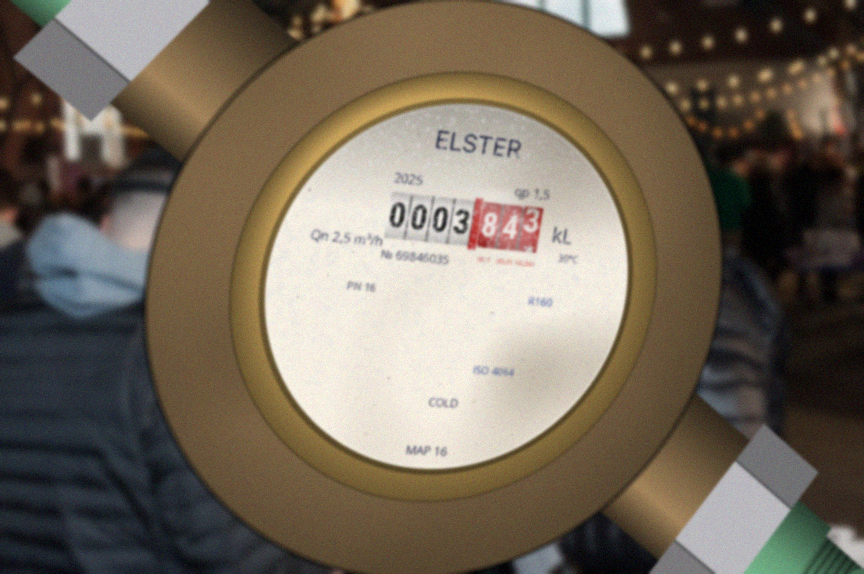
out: 3.843 kL
